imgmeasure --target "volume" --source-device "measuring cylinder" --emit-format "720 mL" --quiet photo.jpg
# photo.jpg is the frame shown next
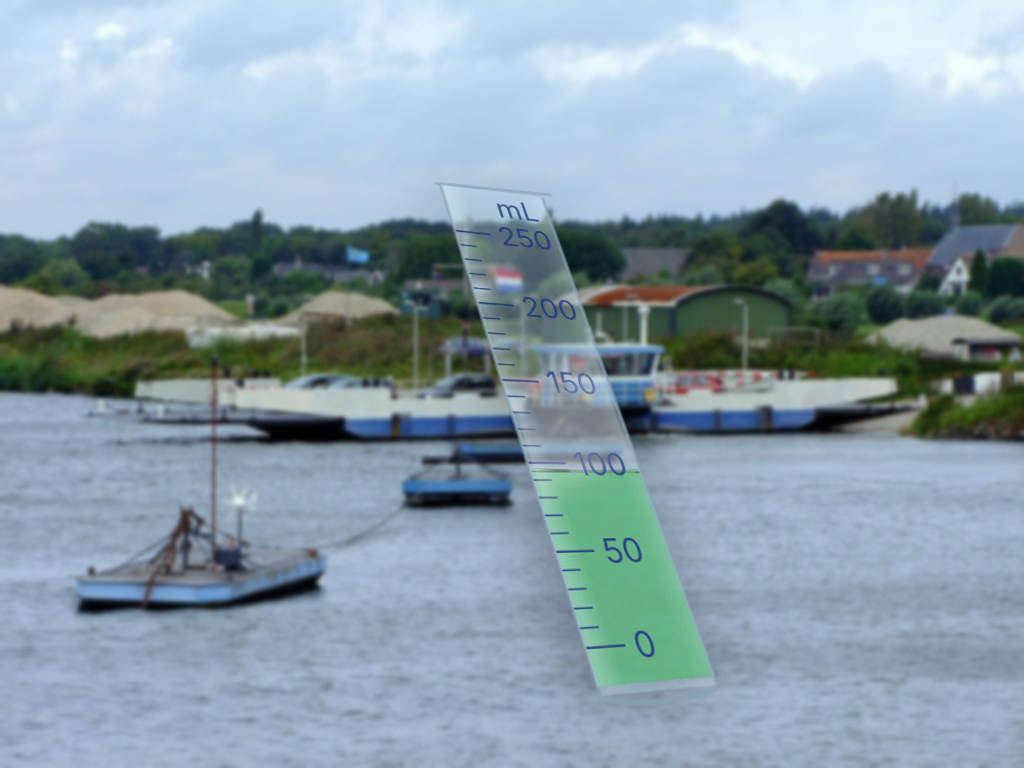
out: 95 mL
